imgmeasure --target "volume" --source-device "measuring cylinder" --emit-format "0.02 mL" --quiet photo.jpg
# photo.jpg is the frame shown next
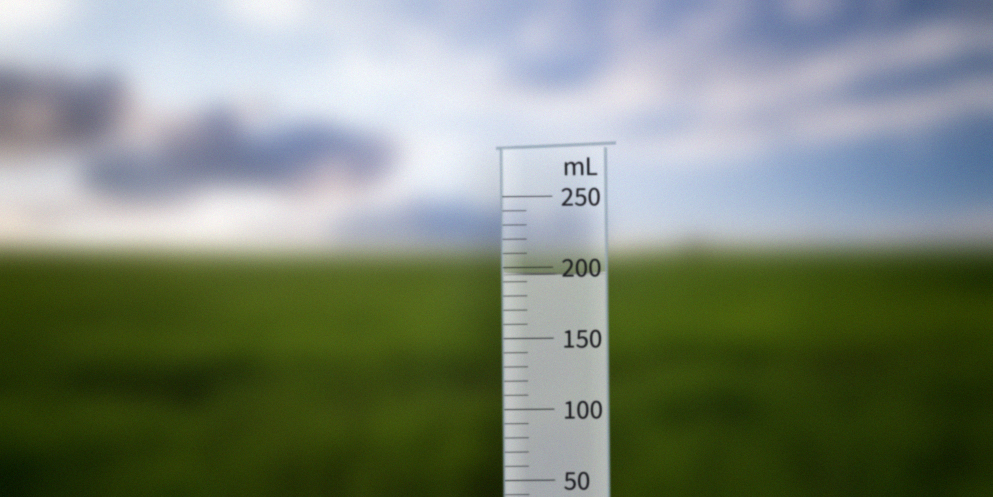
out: 195 mL
